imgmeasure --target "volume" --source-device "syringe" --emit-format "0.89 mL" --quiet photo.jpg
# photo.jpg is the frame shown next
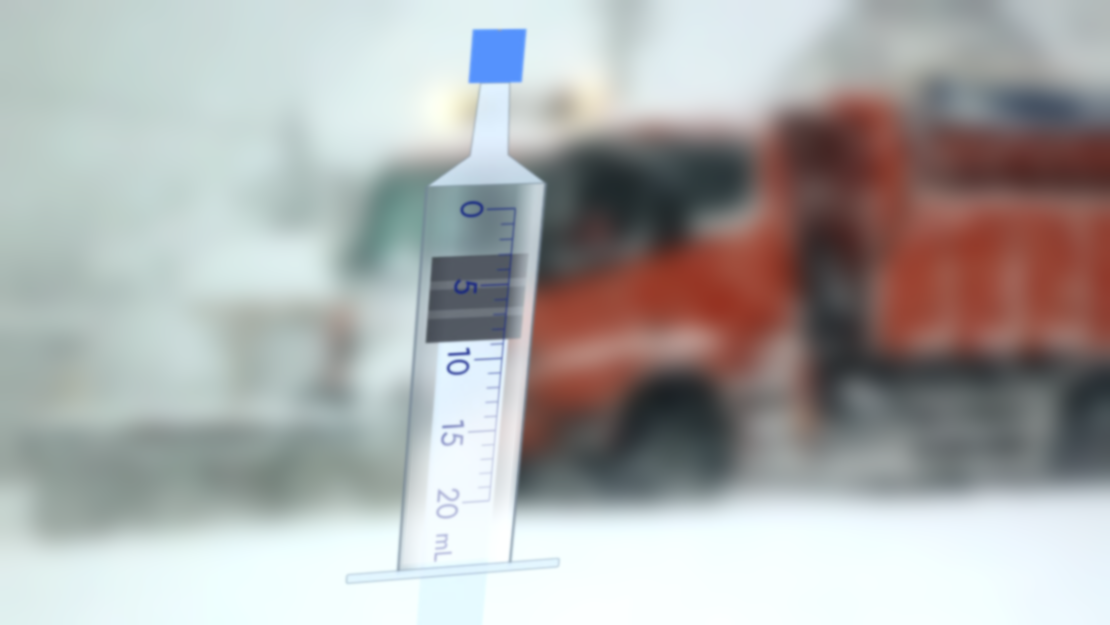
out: 3 mL
